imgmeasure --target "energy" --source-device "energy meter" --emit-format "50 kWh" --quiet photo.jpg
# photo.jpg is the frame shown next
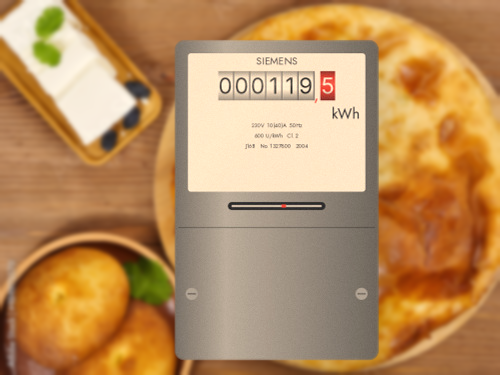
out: 119.5 kWh
